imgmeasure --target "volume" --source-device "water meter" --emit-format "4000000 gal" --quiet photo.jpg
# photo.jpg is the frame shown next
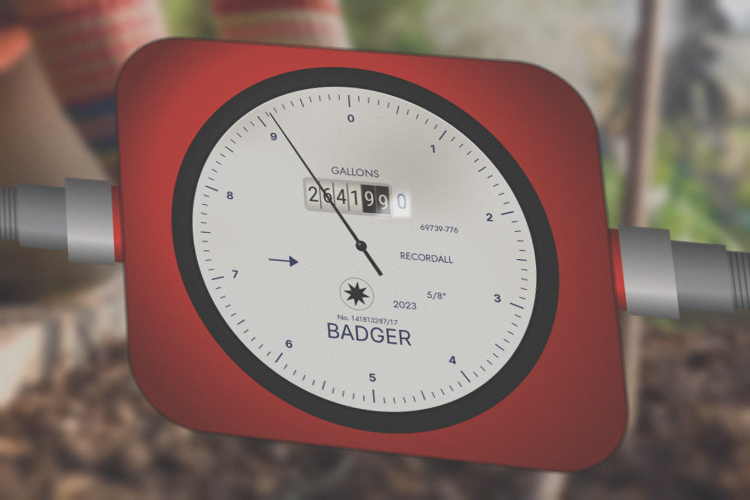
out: 2641989.1 gal
